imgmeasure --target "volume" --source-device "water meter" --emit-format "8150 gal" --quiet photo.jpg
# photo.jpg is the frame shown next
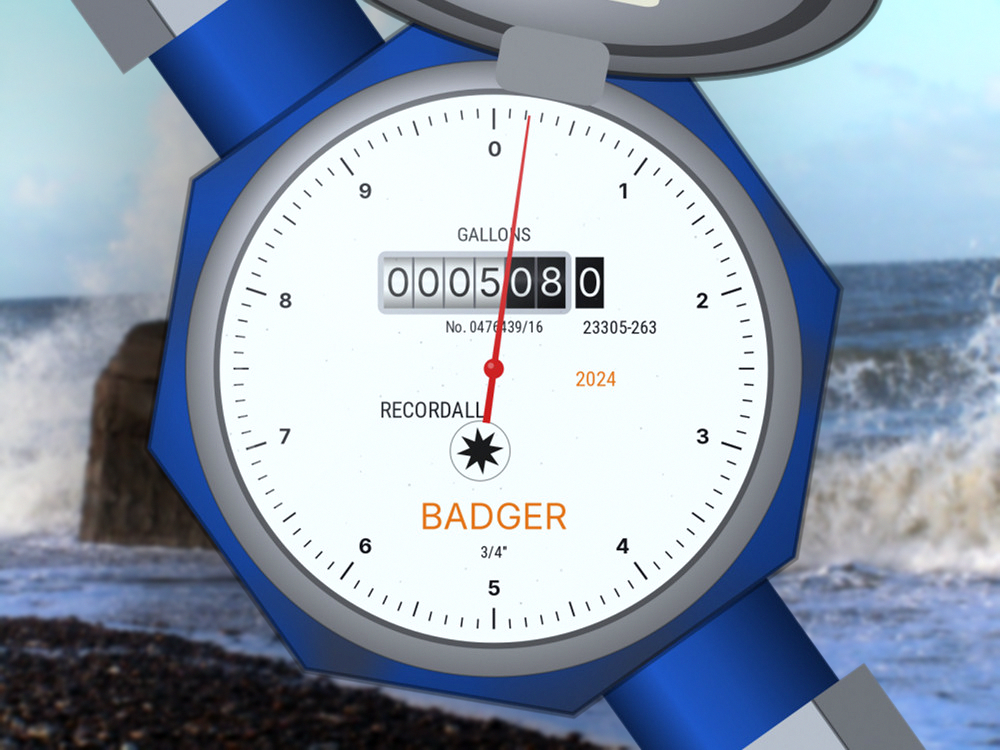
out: 5080.2 gal
